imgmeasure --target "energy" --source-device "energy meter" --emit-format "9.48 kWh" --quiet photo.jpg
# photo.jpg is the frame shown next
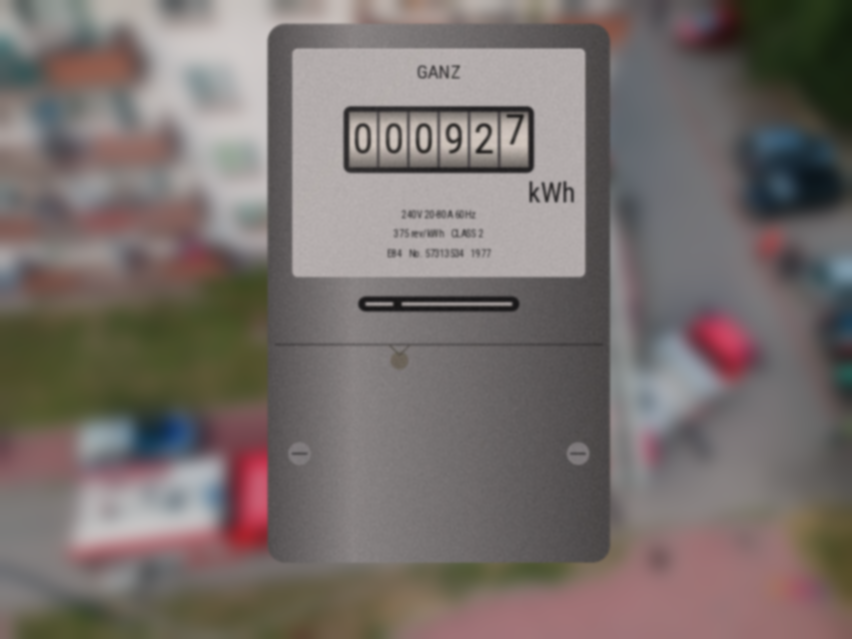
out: 927 kWh
